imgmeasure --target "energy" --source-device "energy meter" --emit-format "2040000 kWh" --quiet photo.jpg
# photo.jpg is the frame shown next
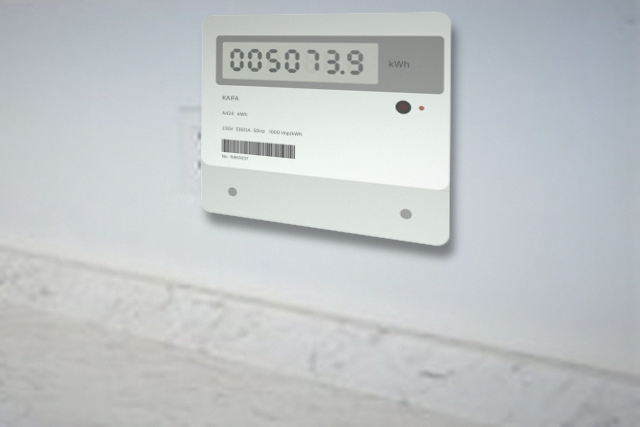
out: 5073.9 kWh
